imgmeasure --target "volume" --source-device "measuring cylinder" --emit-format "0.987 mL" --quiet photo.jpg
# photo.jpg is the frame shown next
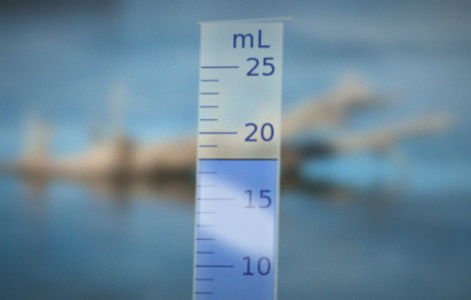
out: 18 mL
